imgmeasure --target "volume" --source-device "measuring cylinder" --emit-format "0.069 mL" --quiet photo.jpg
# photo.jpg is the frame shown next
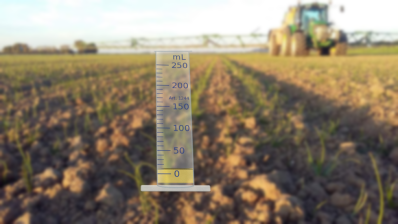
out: 10 mL
